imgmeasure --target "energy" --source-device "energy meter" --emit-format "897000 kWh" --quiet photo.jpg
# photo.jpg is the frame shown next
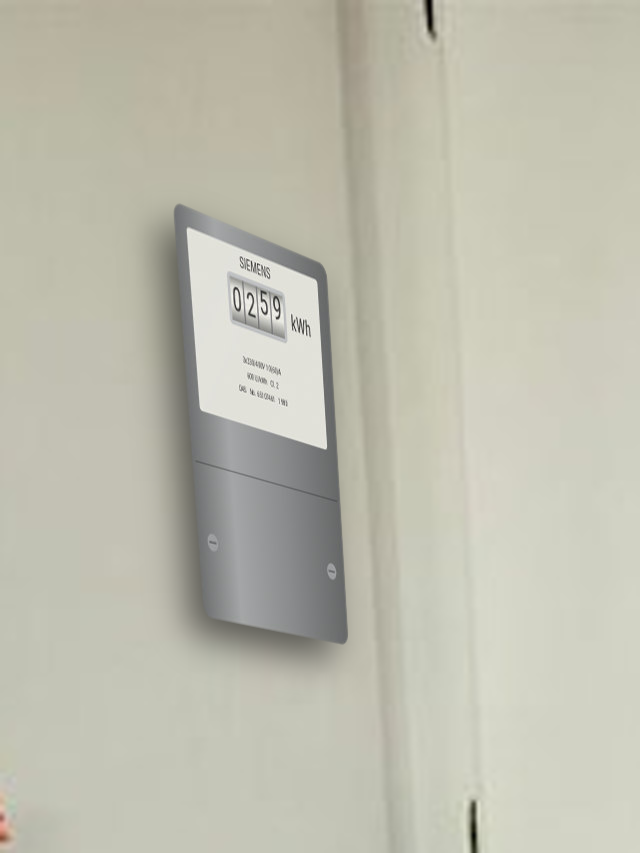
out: 259 kWh
